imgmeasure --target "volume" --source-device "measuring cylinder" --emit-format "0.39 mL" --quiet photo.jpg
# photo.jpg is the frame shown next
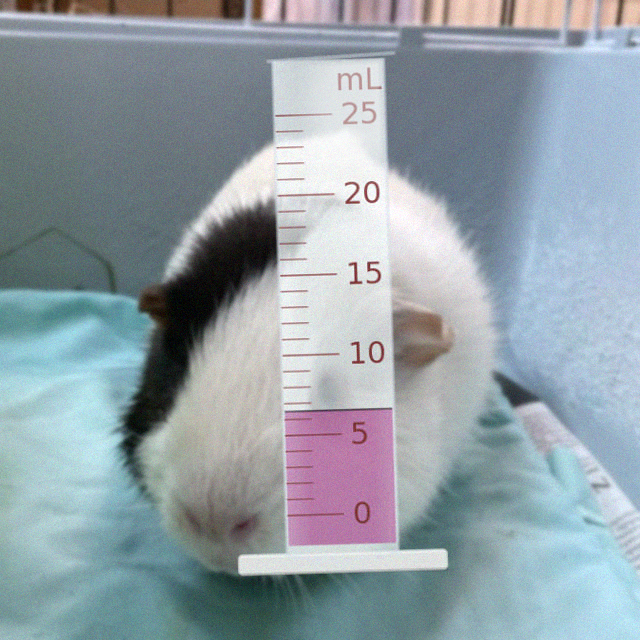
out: 6.5 mL
